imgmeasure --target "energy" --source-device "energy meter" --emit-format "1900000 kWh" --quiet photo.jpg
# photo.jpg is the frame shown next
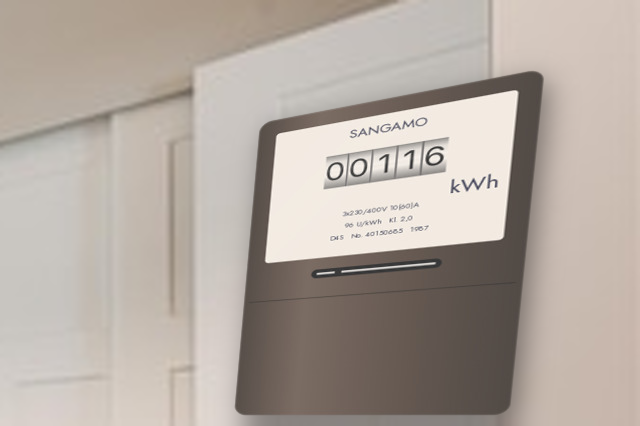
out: 116 kWh
